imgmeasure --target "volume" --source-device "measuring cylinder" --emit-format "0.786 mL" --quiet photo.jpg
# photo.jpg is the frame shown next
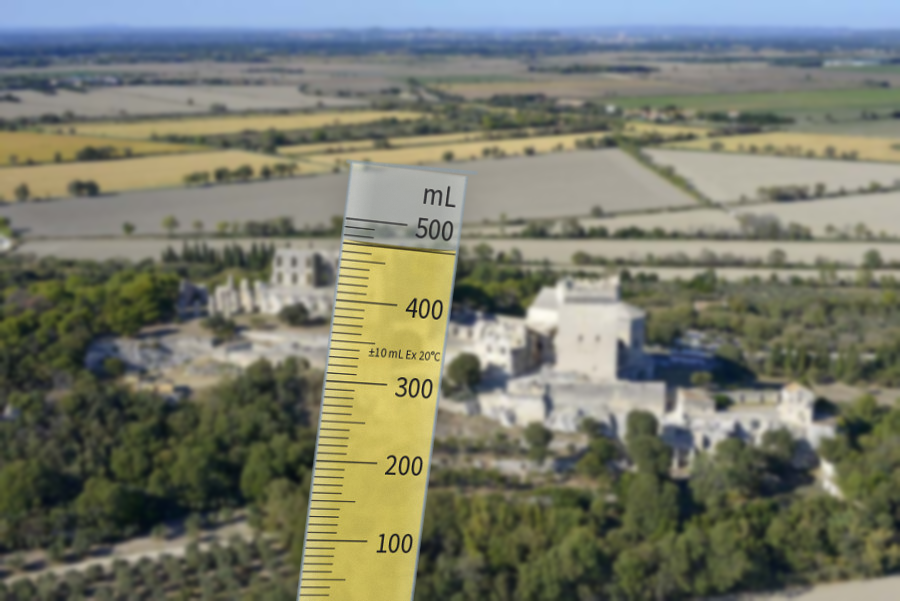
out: 470 mL
